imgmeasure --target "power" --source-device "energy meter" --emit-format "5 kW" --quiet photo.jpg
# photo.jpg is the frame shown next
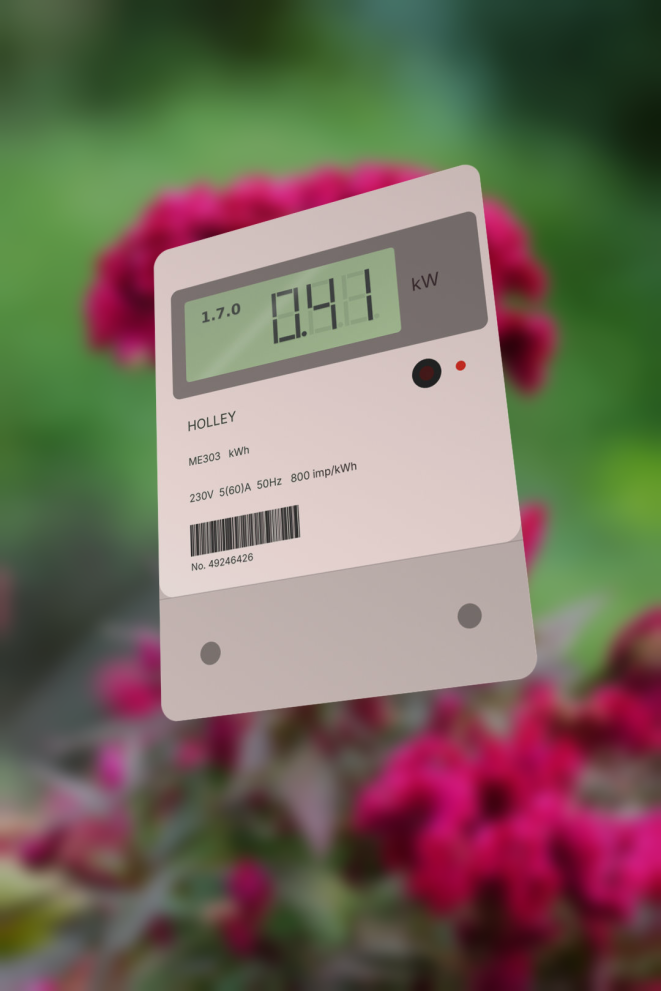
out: 0.41 kW
